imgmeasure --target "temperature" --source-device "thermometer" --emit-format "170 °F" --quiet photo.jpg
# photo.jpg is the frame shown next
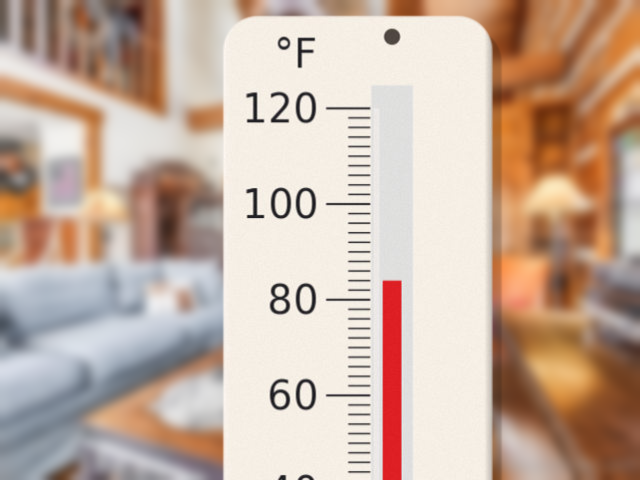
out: 84 °F
